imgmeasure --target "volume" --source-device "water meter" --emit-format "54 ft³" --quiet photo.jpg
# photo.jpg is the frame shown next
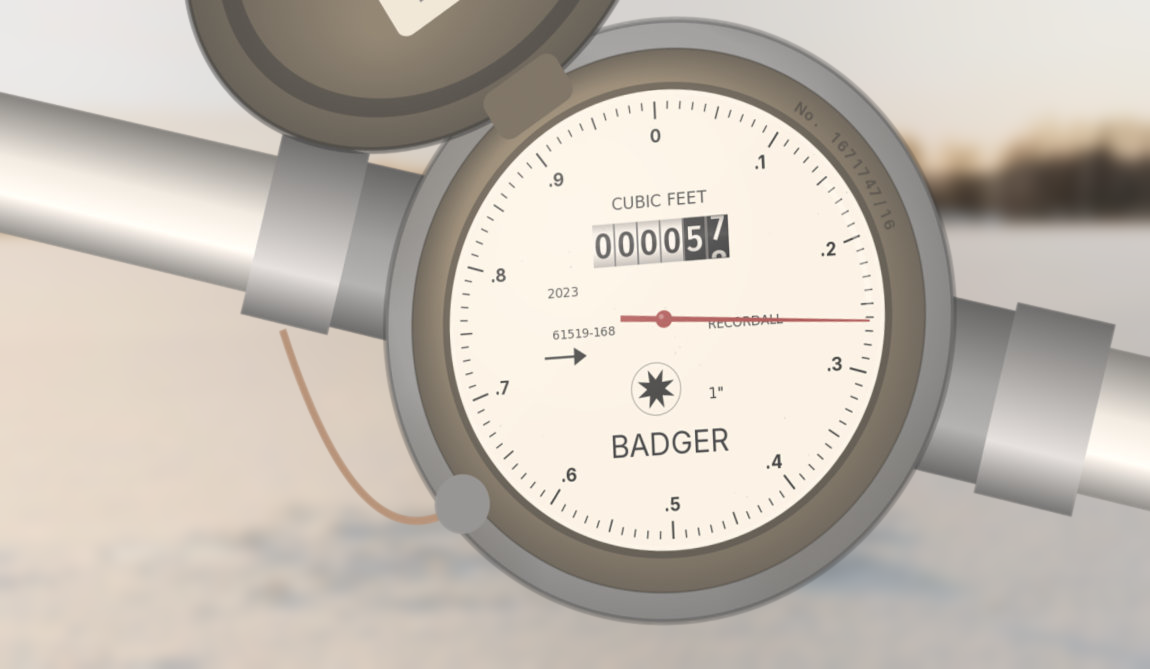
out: 57.26 ft³
